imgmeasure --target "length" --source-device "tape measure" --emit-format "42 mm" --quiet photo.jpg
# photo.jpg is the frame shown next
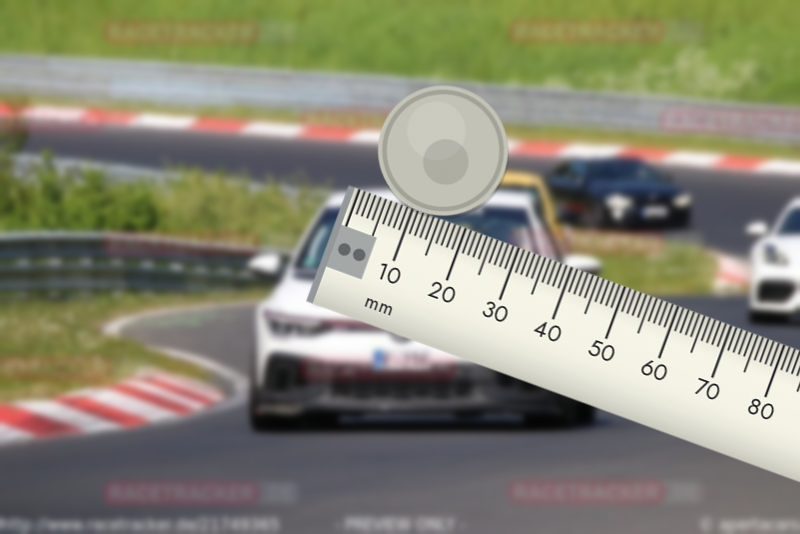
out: 23 mm
